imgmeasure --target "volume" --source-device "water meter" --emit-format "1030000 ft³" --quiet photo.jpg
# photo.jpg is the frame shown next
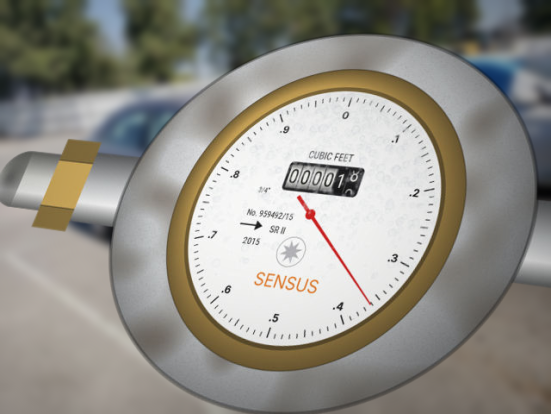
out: 18.36 ft³
